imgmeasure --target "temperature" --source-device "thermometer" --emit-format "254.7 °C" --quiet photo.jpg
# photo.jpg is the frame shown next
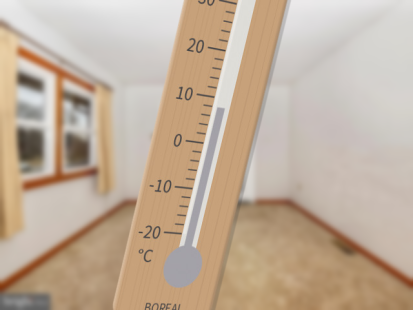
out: 8 °C
